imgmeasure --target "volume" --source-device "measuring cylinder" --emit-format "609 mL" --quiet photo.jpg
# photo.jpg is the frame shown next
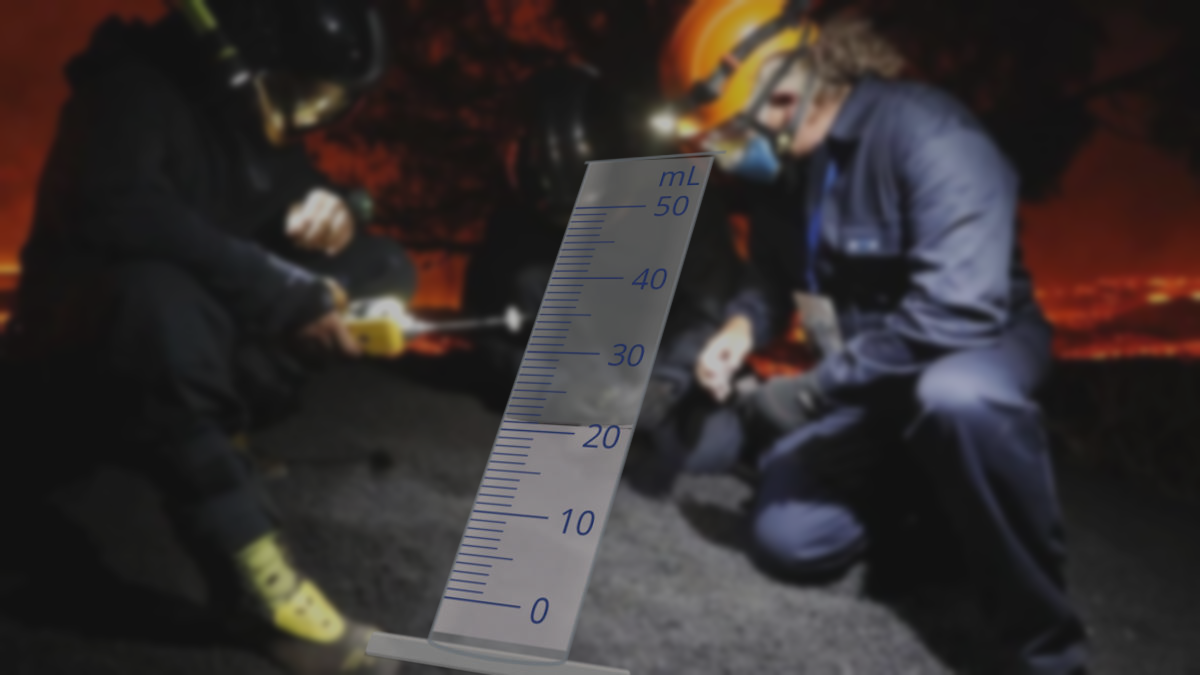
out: 21 mL
